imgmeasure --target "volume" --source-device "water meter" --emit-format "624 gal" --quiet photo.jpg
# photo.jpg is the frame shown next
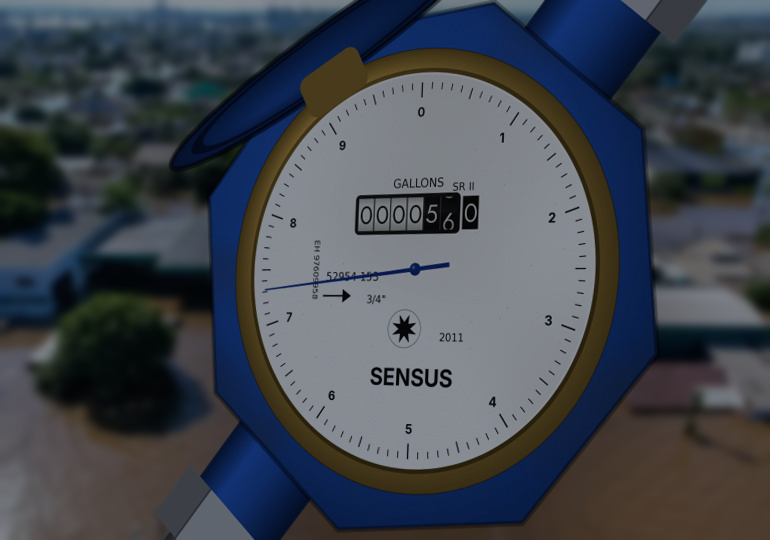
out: 557.3 gal
